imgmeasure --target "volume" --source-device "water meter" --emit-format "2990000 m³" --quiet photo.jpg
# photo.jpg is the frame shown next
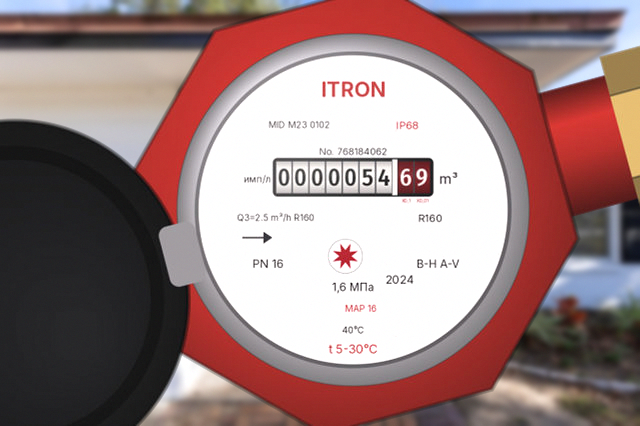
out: 54.69 m³
